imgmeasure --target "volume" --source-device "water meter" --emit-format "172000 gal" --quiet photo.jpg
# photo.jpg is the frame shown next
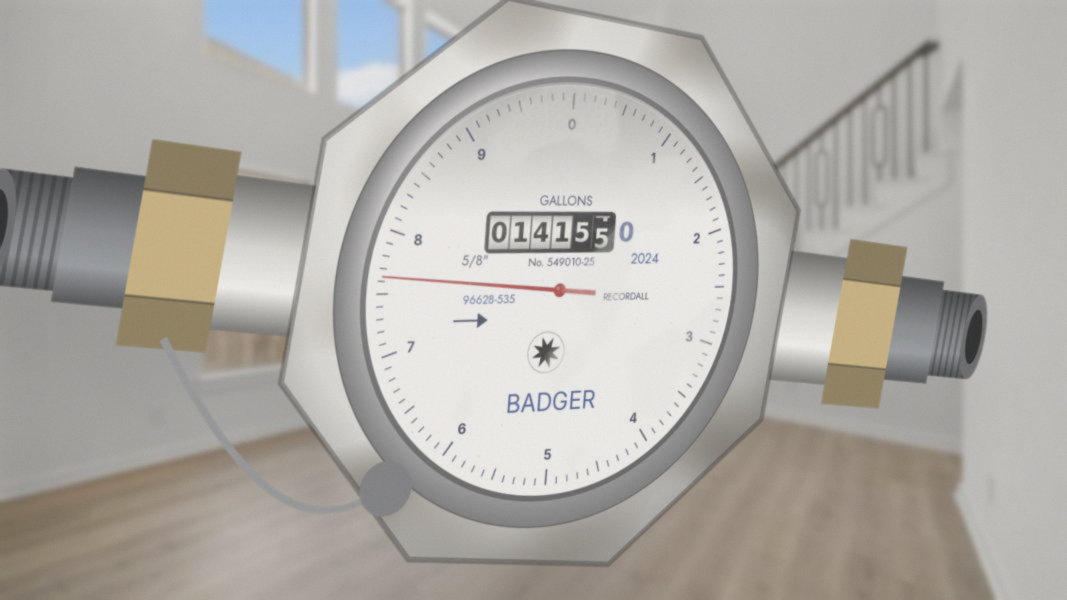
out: 141547.6 gal
